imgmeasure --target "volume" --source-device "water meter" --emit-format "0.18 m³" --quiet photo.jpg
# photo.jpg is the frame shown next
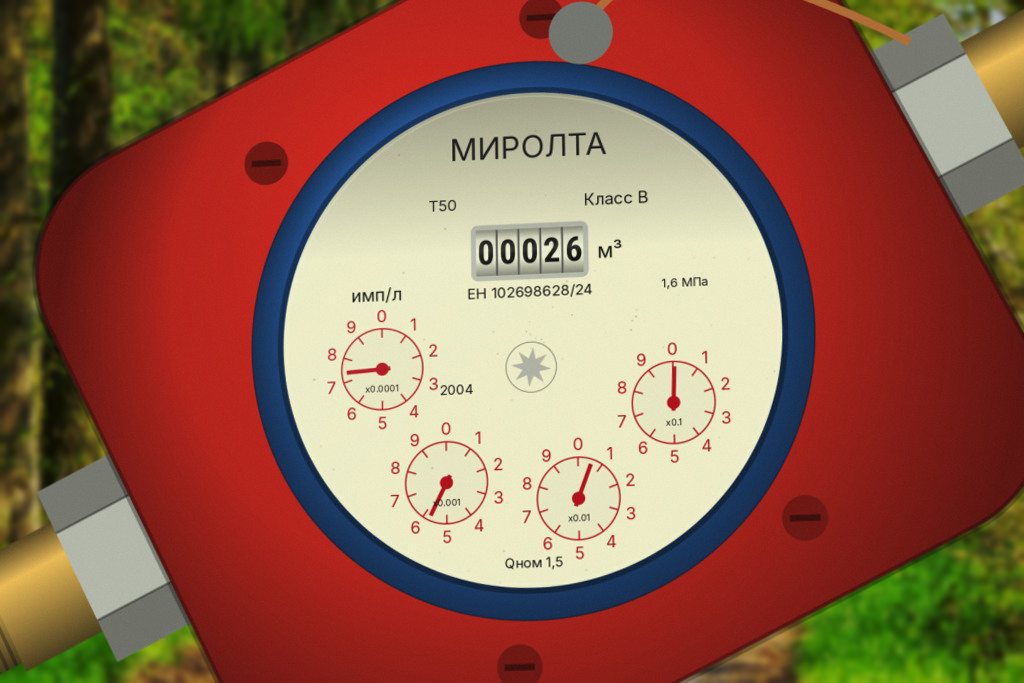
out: 26.0057 m³
